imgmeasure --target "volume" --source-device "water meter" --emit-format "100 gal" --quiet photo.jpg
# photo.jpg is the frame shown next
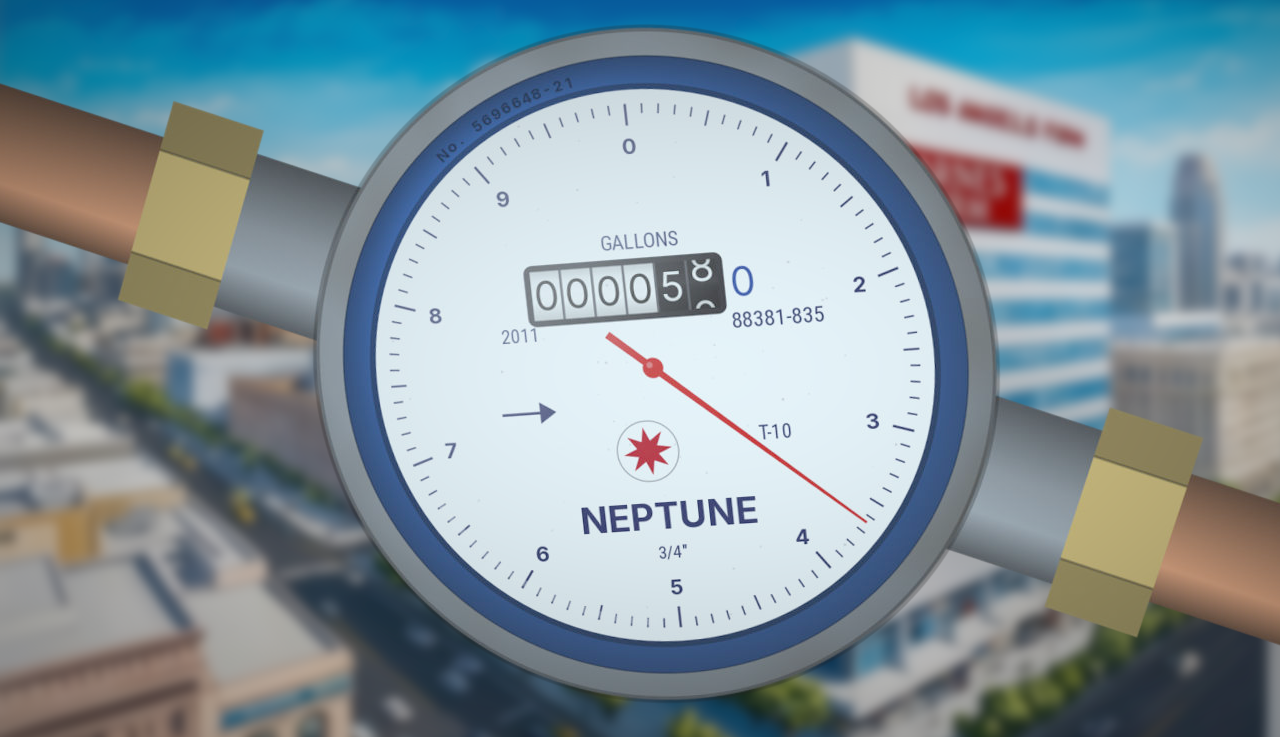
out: 583.6 gal
